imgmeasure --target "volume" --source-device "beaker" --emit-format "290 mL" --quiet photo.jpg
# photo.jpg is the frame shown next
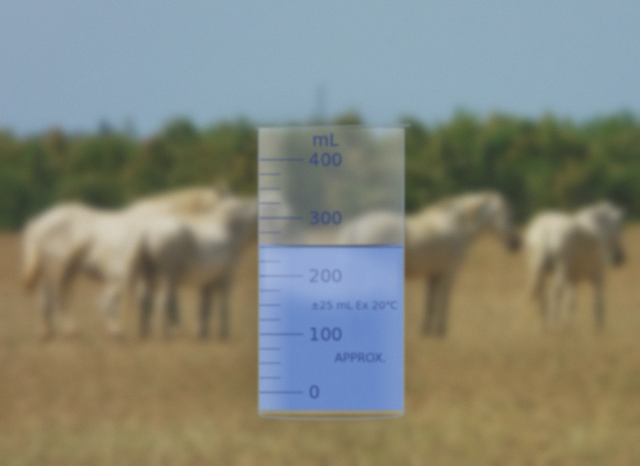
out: 250 mL
